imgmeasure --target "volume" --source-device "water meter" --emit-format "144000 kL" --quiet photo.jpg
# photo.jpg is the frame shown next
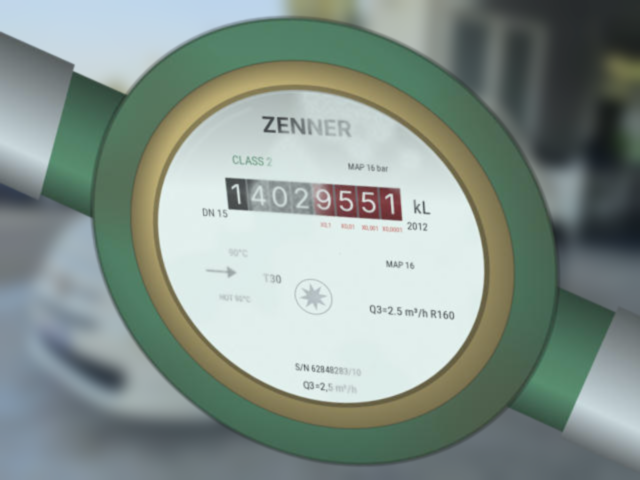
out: 1402.9551 kL
